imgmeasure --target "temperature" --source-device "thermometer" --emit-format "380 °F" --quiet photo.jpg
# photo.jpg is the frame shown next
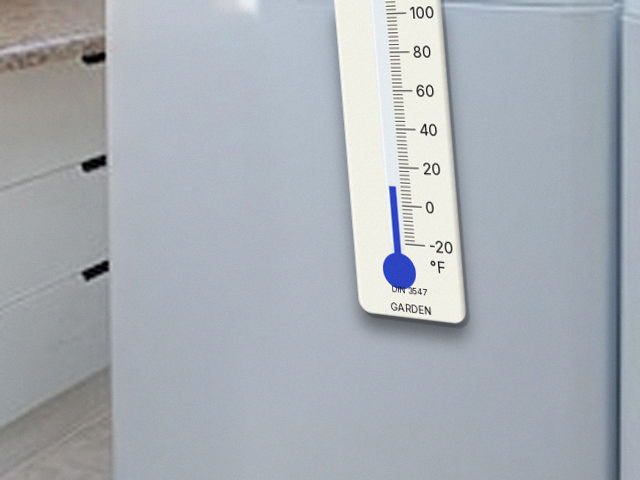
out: 10 °F
